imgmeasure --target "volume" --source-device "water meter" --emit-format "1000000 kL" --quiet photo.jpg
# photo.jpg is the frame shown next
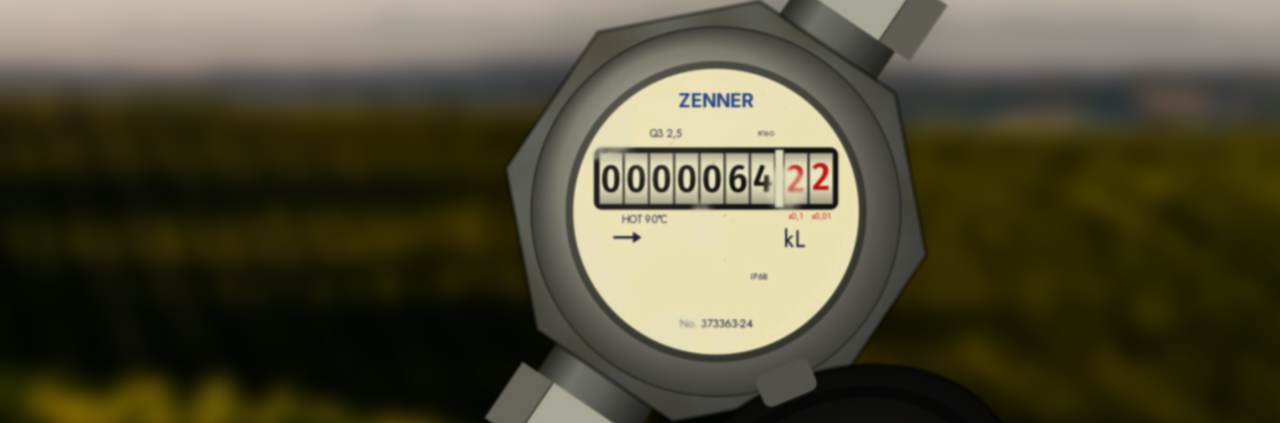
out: 64.22 kL
